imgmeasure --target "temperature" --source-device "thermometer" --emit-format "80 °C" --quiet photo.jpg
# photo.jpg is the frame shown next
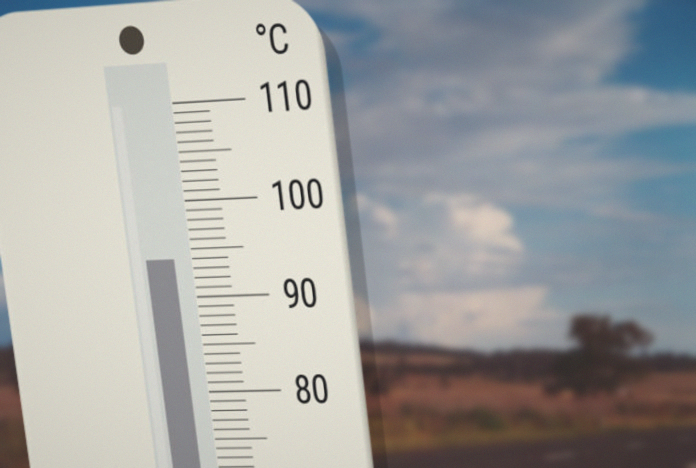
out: 94 °C
